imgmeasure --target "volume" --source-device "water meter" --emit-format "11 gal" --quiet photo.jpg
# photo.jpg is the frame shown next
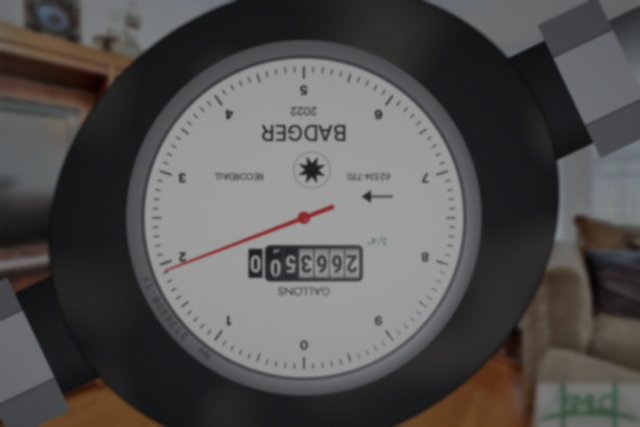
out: 2663501.9 gal
